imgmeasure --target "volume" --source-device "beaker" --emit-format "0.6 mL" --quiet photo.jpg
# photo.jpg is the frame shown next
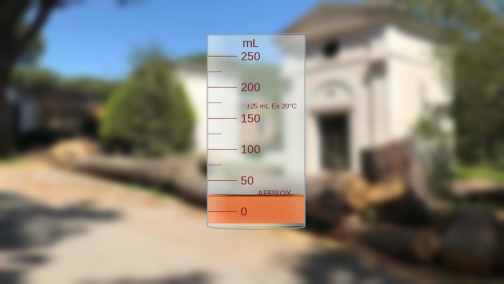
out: 25 mL
